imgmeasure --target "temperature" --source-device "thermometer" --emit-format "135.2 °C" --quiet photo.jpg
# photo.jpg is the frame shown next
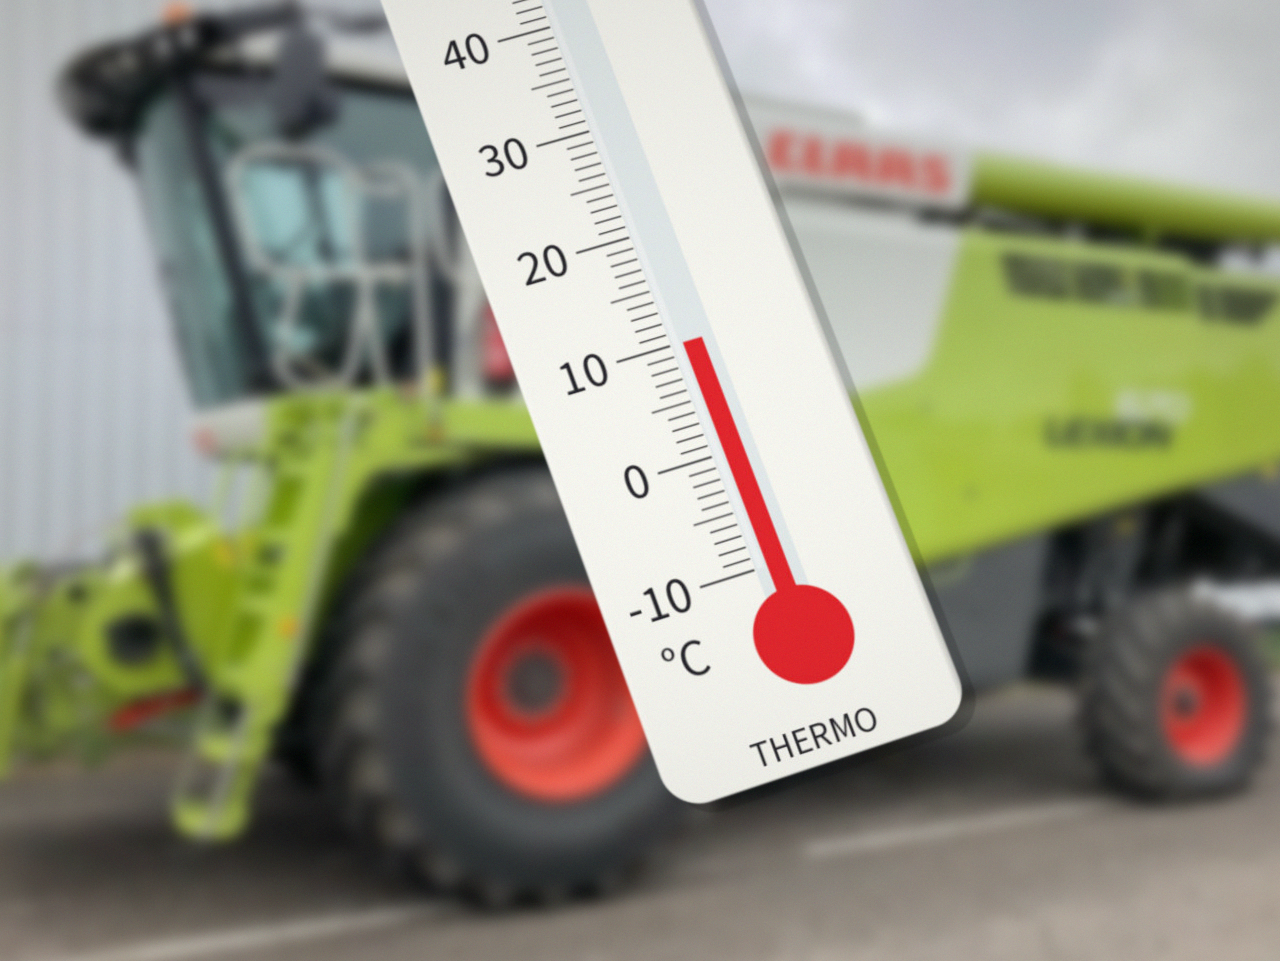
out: 10 °C
